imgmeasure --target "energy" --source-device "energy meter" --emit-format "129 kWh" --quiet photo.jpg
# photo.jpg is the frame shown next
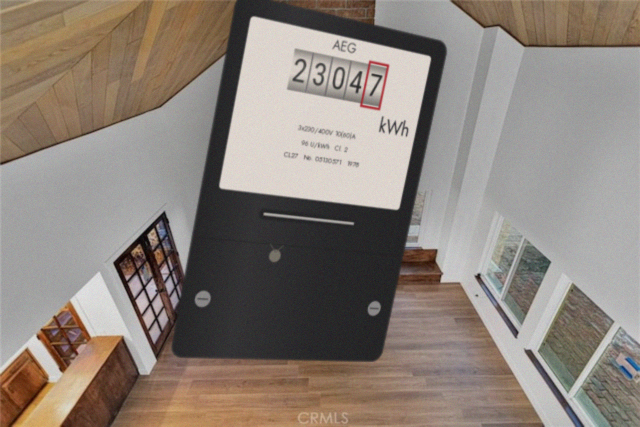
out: 2304.7 kWh
